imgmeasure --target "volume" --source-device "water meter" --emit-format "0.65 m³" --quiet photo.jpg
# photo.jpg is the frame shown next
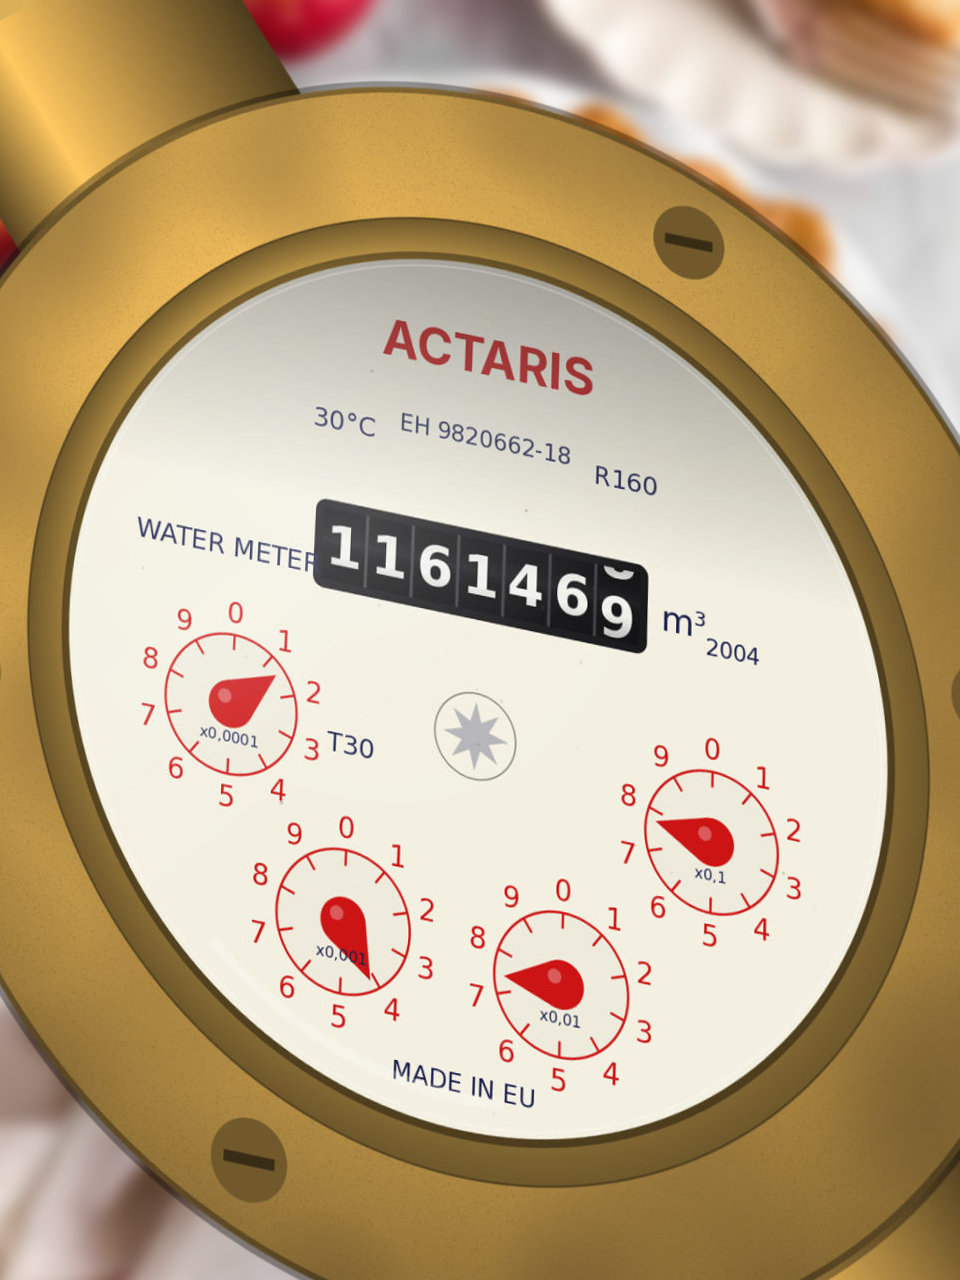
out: 1161468.7741 m³
